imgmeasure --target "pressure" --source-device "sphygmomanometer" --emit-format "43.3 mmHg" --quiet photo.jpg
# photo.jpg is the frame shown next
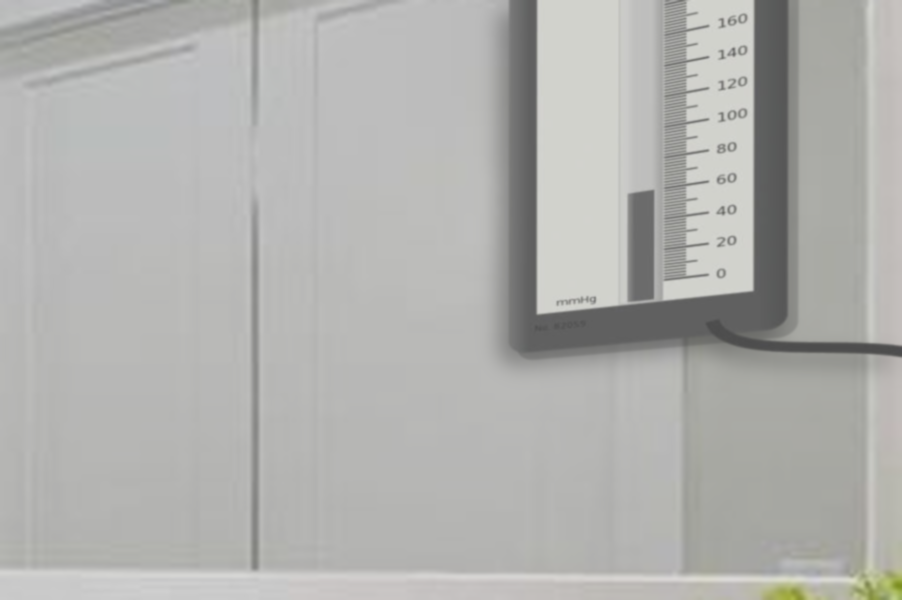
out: 60 mmHg
